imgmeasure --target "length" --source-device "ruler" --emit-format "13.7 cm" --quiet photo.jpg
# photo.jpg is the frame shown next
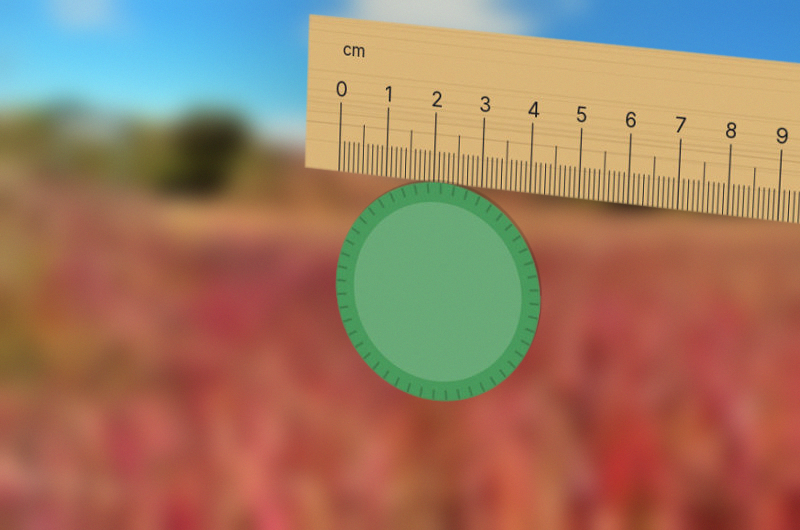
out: 4.3 cm
